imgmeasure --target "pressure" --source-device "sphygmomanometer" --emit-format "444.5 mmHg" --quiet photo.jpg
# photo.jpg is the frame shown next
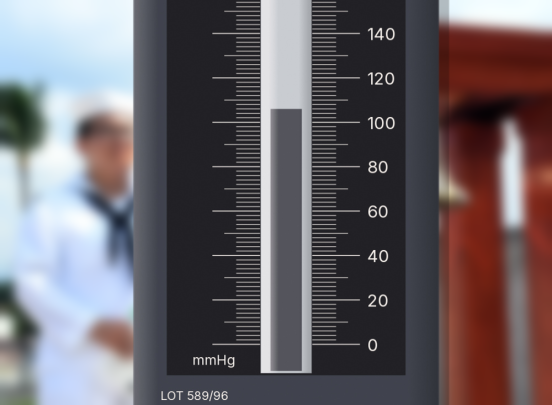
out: 106 mmHg
